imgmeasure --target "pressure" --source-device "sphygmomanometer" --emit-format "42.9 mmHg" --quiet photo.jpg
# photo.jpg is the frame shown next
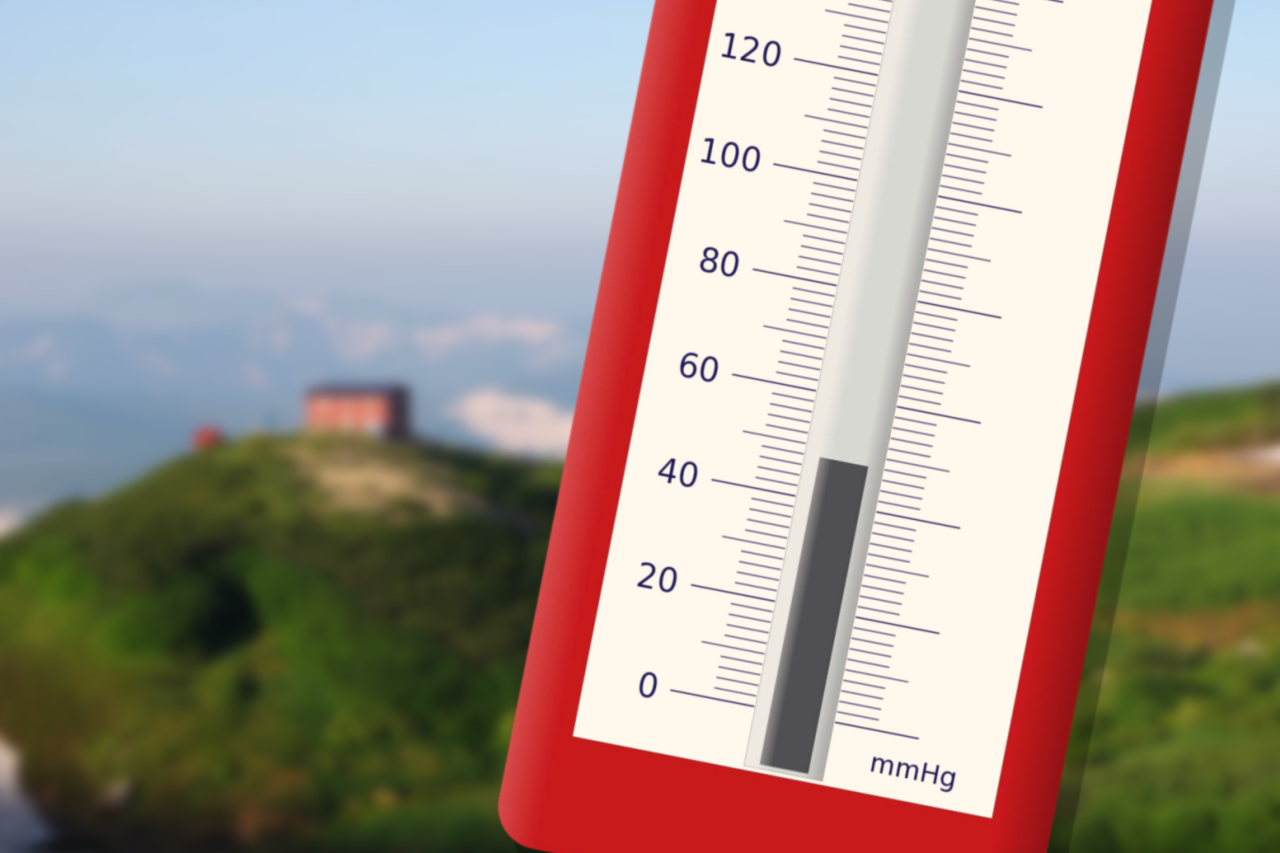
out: 48 mmHg
